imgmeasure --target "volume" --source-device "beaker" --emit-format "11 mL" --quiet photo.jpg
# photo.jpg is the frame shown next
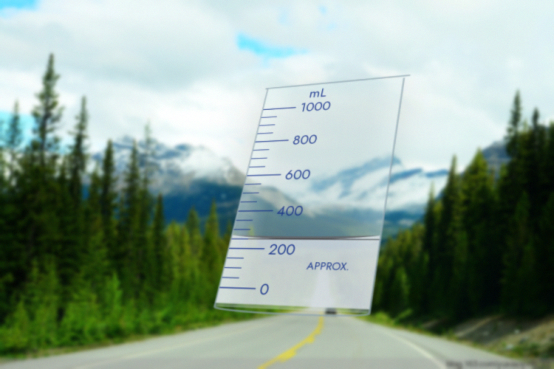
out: 250 mL
